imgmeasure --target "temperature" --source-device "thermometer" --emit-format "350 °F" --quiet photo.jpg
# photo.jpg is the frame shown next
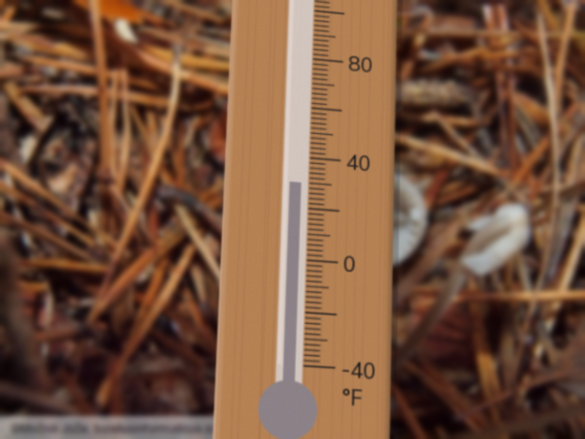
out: 30 °F
